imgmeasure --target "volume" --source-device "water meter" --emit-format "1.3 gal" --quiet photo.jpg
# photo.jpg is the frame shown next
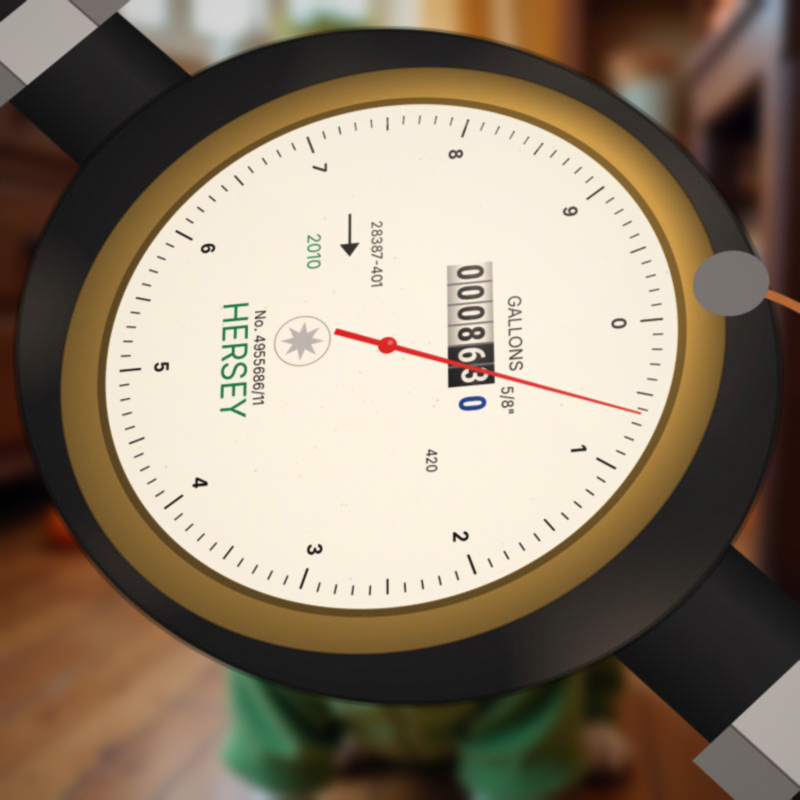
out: 8630.6 gal
